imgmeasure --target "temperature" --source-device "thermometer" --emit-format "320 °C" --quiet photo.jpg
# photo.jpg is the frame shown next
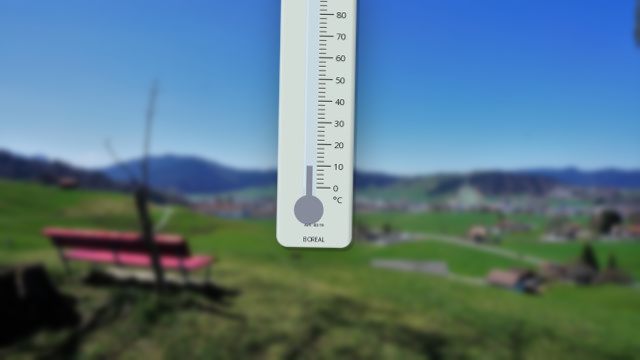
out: 10 °C
